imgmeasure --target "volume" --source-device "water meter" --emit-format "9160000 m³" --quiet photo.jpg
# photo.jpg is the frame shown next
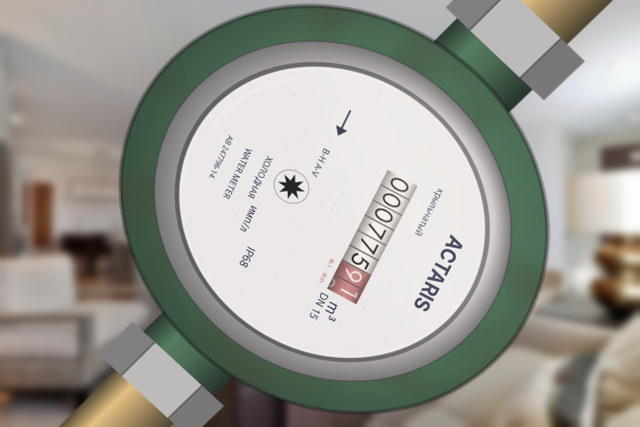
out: 775.91 m³
